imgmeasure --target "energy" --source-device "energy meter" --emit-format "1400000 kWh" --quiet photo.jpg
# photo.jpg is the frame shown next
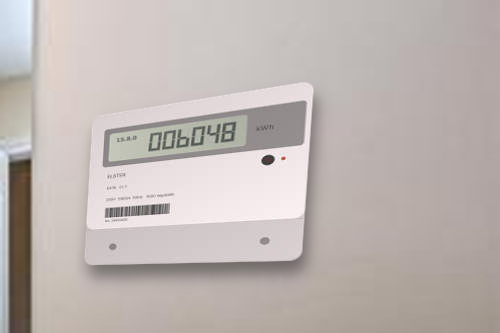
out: 6048 kWh
